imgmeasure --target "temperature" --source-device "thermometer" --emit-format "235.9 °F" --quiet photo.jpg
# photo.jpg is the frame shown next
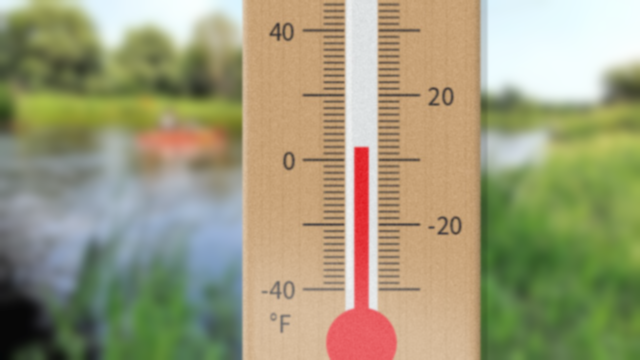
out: 4 °F
